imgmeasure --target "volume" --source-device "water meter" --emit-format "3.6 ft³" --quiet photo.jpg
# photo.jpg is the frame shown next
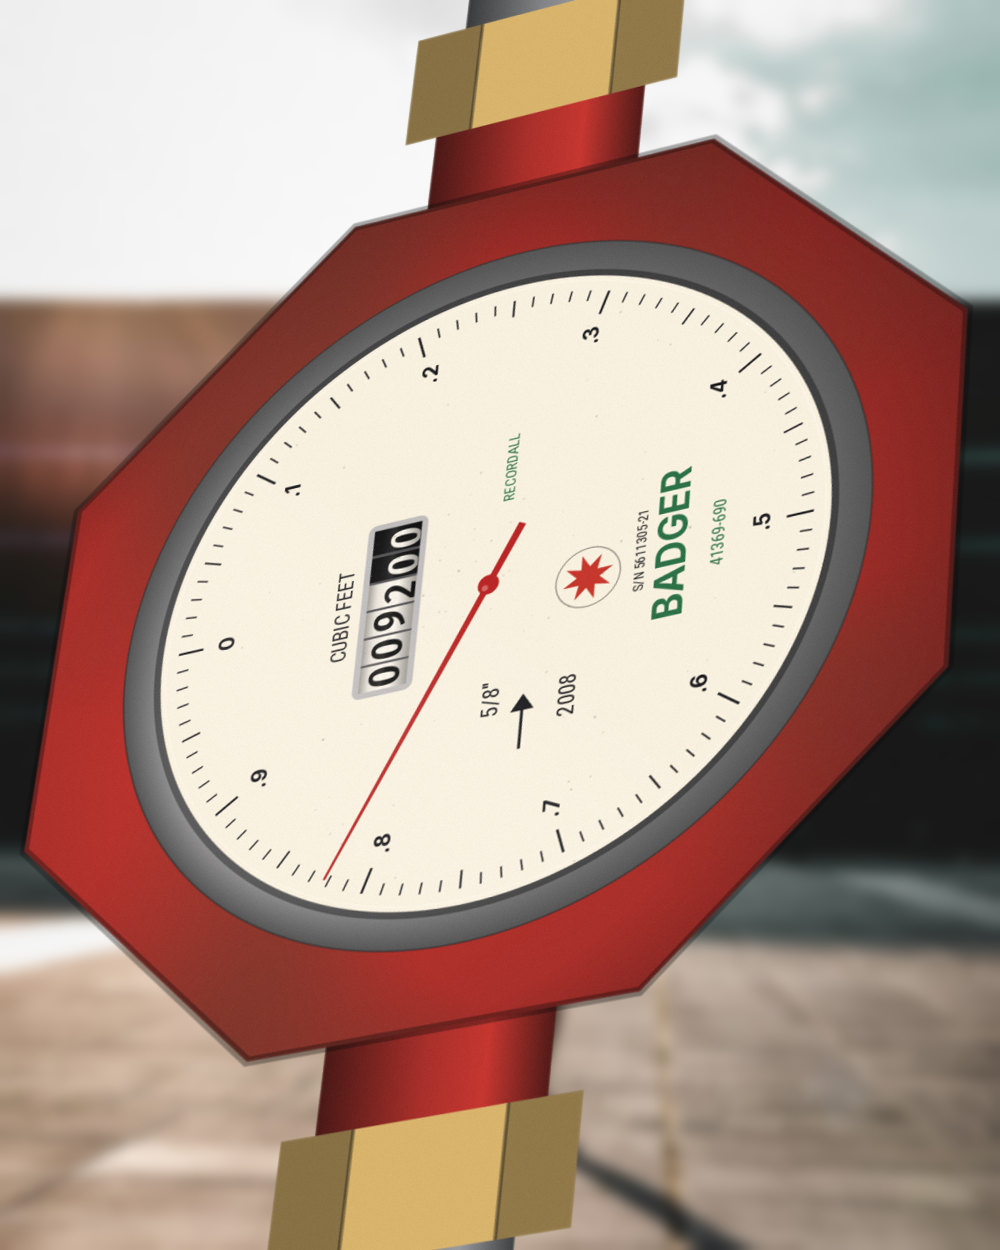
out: 9199.82 ft³
